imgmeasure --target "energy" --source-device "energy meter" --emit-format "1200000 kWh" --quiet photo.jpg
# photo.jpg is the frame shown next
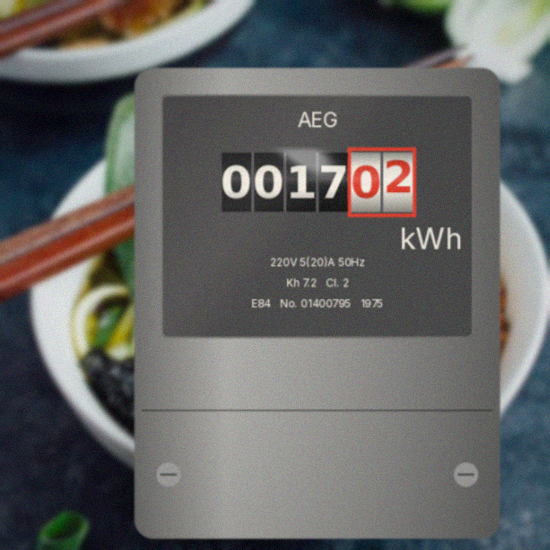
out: 17.02 kWh
